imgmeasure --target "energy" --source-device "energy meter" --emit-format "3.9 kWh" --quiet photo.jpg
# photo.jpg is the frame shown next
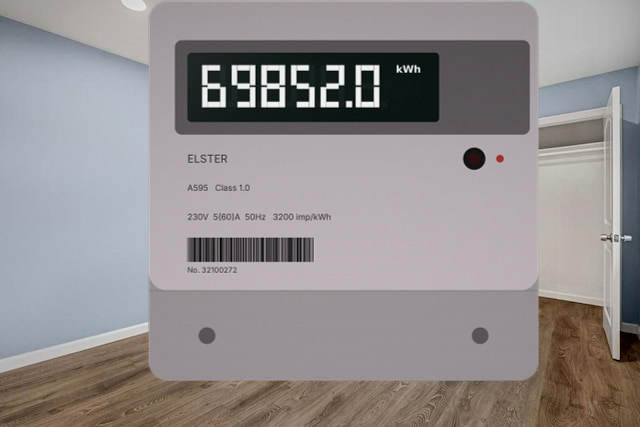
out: 69852.0 kWh
